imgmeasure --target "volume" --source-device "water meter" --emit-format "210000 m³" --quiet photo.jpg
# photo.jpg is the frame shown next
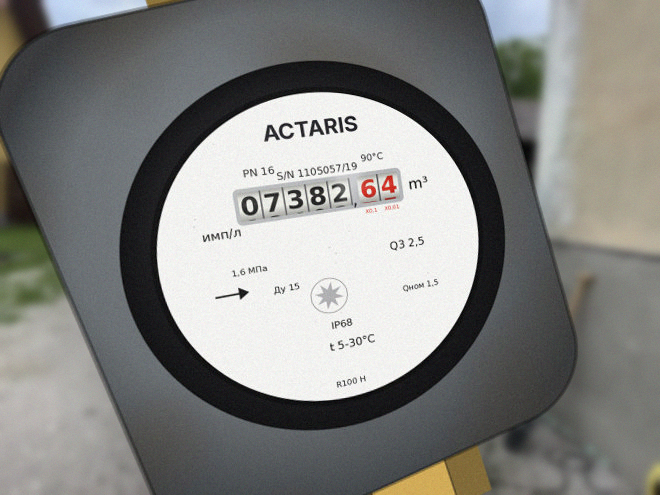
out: 7382.64 m³
